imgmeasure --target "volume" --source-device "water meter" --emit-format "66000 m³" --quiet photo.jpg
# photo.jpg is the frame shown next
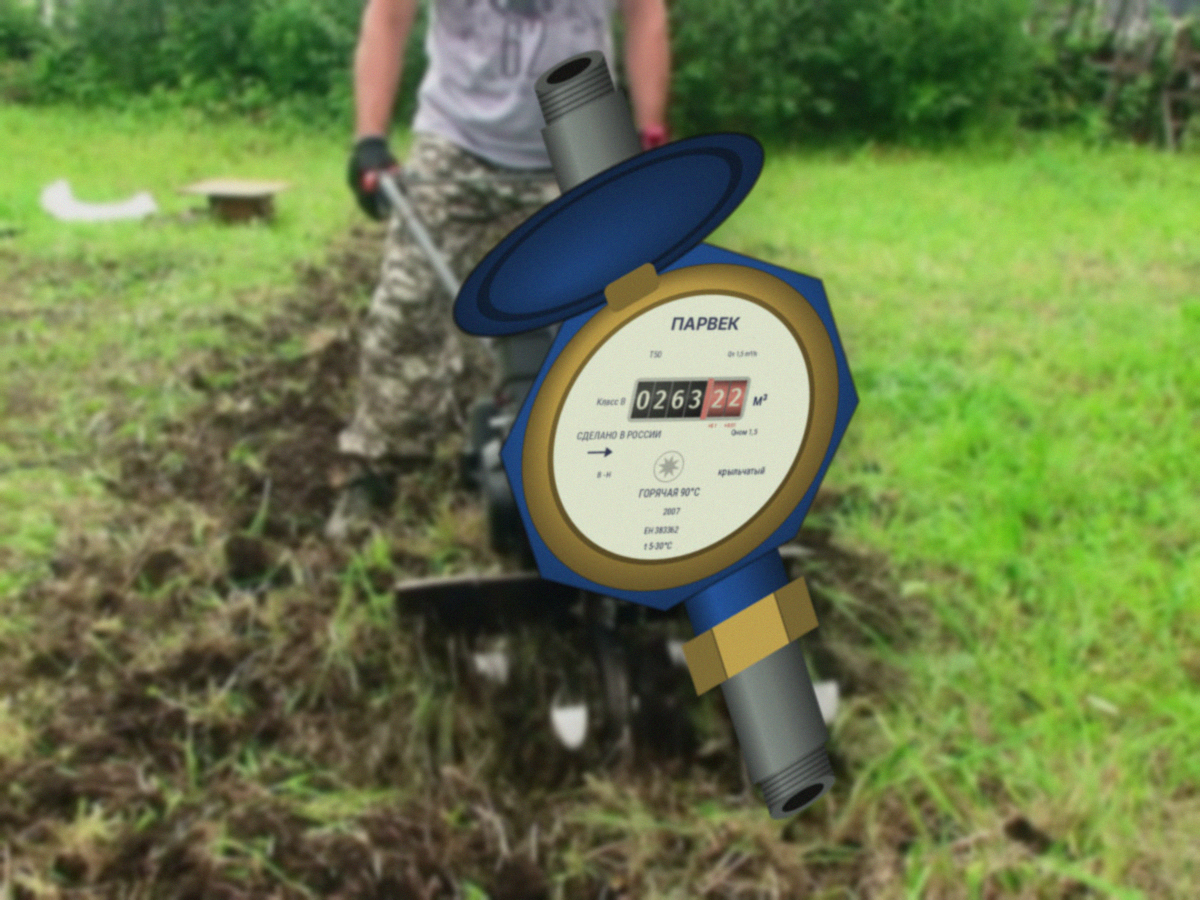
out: 263.22 m³
